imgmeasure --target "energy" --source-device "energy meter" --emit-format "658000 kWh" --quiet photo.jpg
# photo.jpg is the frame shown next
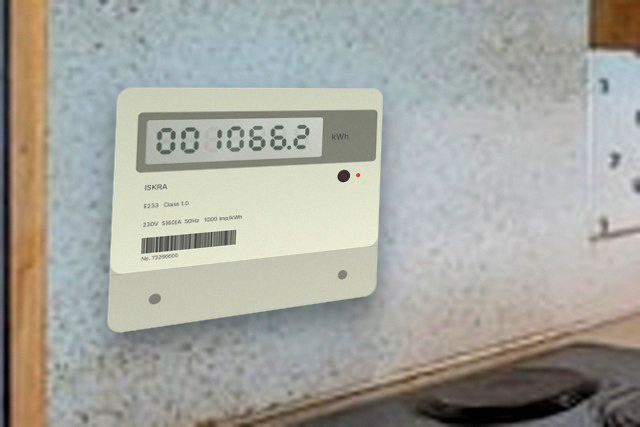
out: 1066.2 kWh
